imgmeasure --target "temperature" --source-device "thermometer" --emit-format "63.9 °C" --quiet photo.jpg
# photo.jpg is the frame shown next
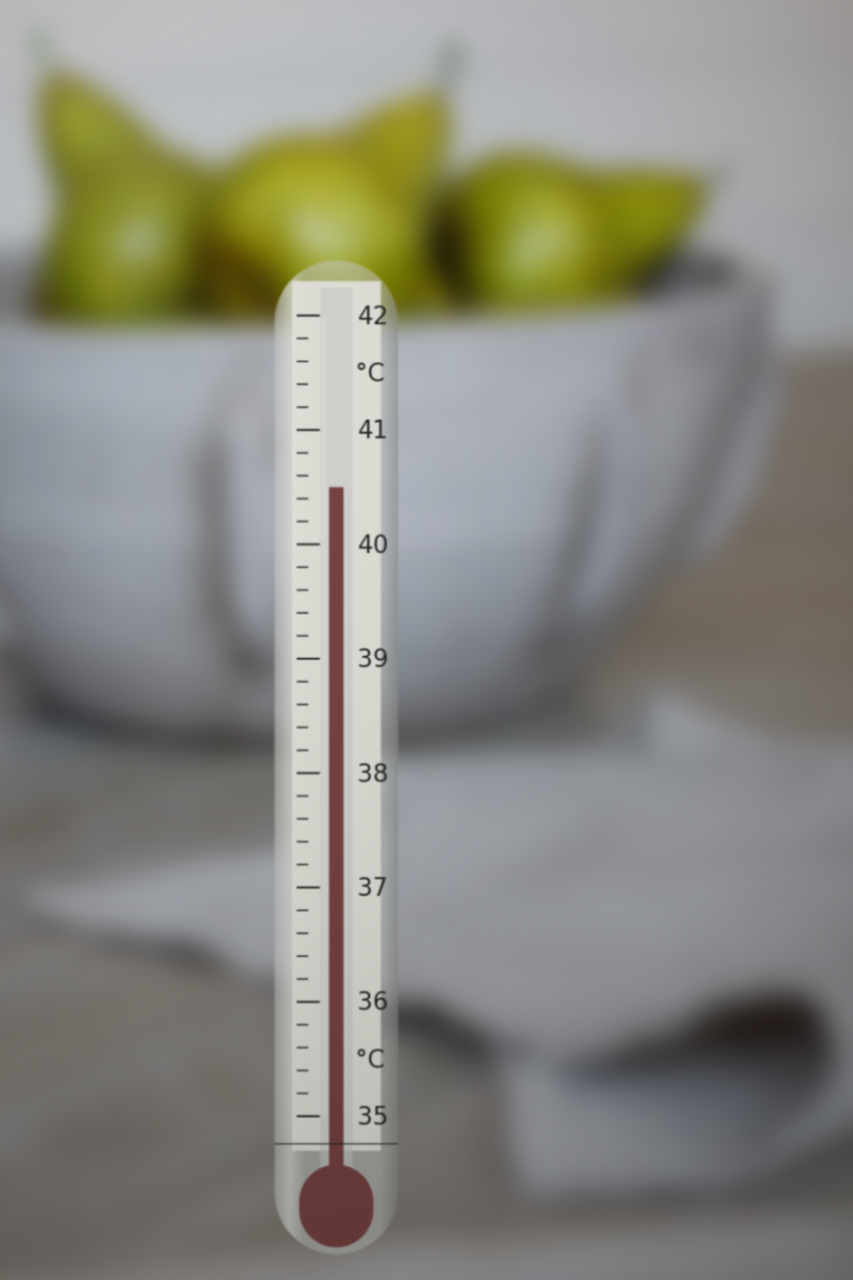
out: 40.5 °C
